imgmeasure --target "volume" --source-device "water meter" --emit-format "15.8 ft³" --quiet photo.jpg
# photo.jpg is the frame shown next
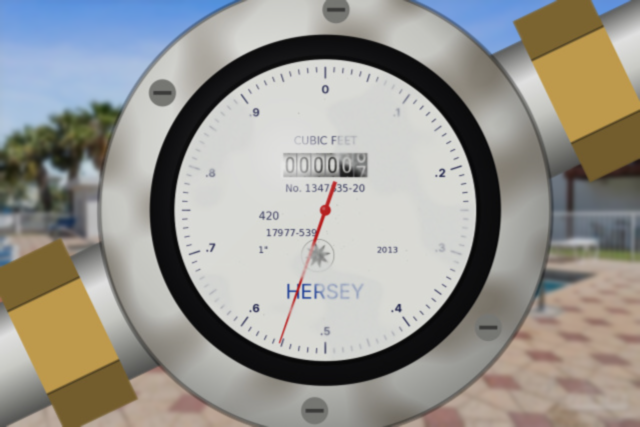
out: 6.55 ft³
